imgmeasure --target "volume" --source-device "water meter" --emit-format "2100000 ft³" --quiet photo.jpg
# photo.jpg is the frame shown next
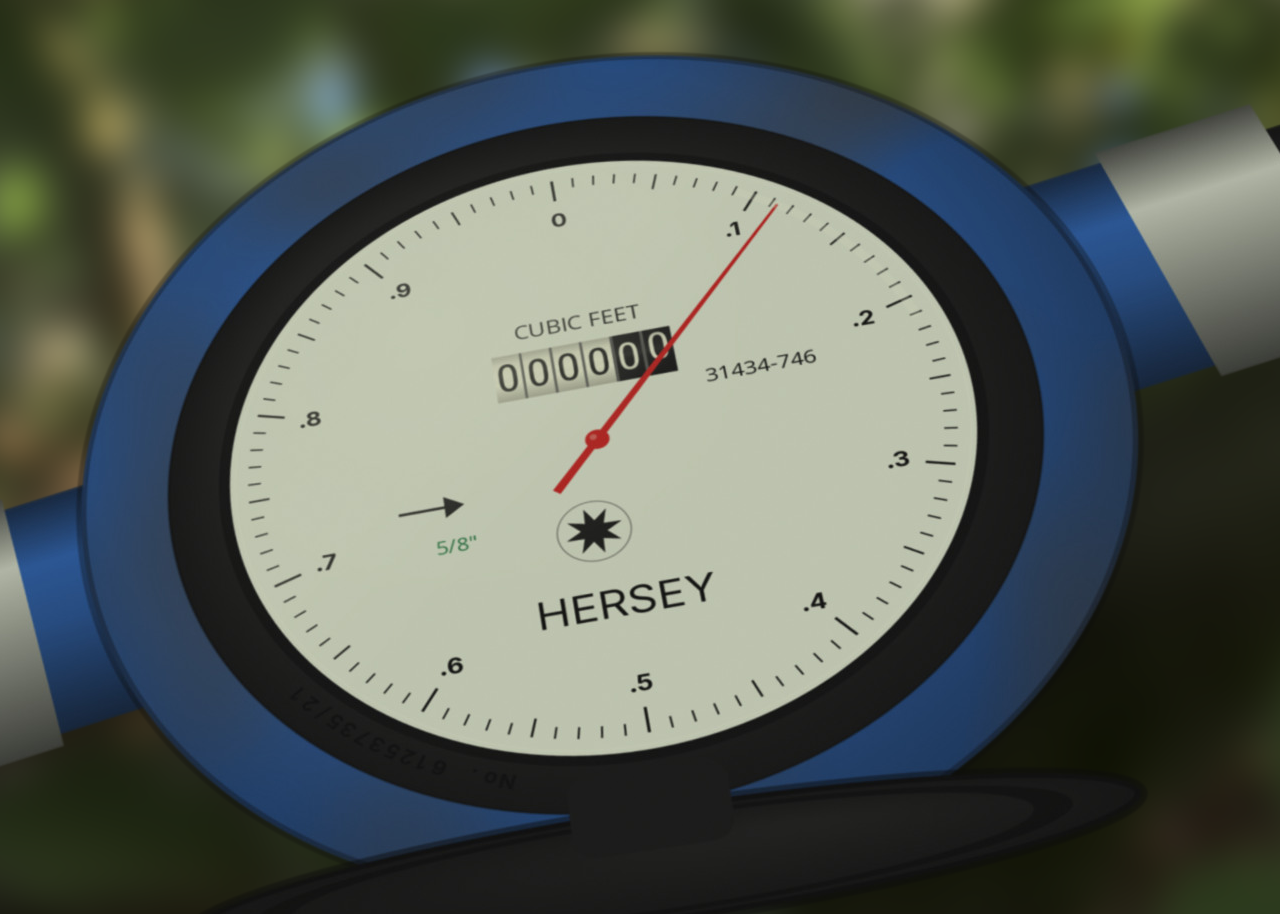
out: 0.11 ft³
